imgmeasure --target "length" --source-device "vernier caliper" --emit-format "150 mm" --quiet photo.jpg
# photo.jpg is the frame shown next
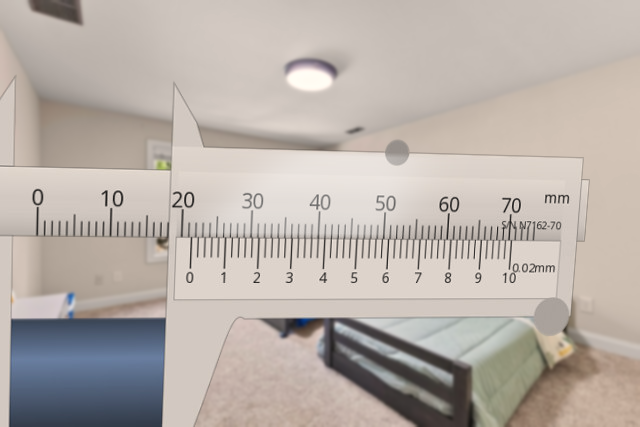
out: 21.4 mm
